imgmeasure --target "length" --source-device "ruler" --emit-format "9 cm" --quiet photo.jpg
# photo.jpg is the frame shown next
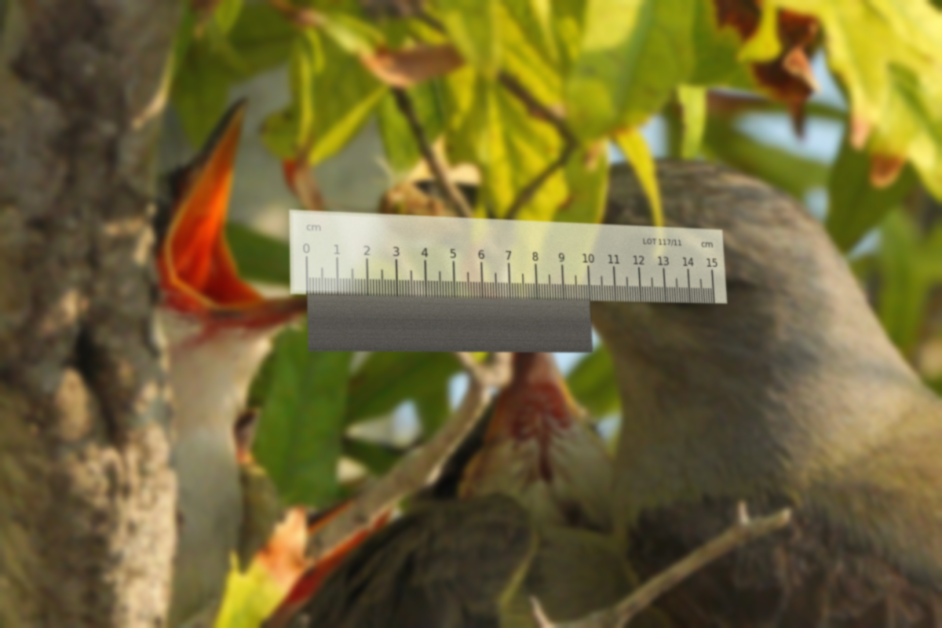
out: 10 cm
